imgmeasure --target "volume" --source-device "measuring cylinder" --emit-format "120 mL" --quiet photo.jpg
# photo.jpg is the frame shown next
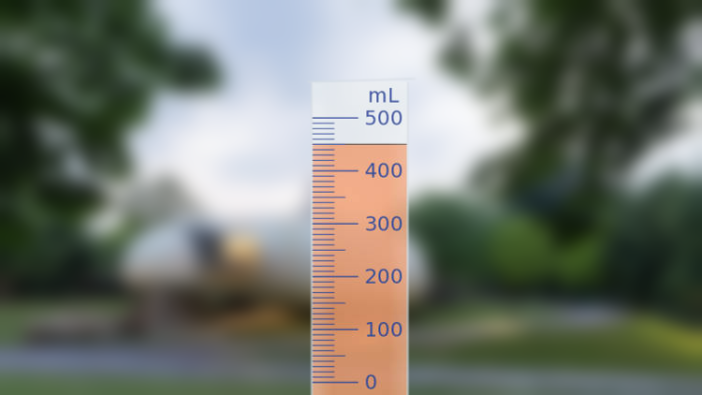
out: 450 mL
